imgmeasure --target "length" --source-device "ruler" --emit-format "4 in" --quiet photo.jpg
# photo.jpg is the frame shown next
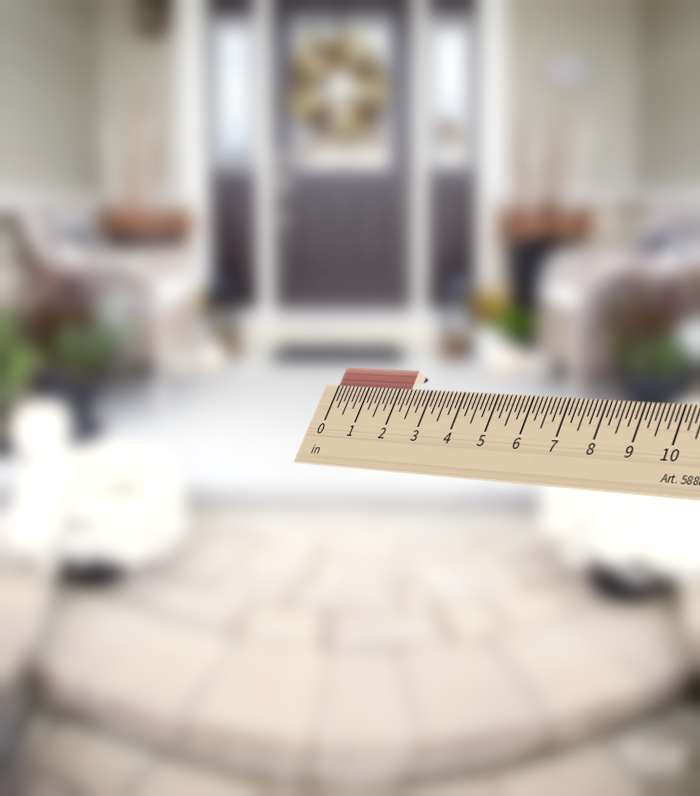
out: 2.75 in
